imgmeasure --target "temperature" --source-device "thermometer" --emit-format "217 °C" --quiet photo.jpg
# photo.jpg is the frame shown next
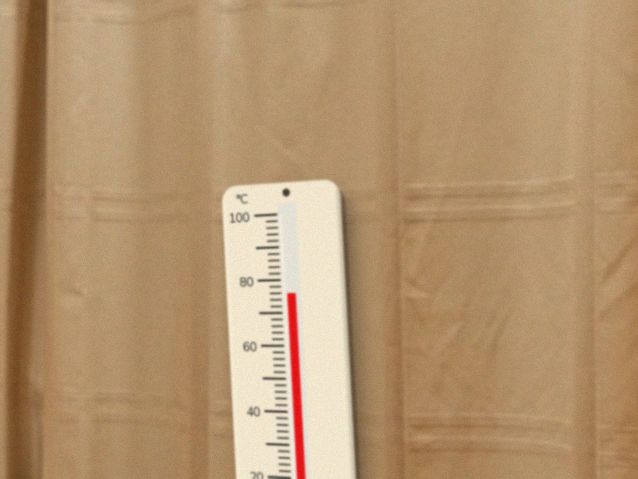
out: 76 °C
